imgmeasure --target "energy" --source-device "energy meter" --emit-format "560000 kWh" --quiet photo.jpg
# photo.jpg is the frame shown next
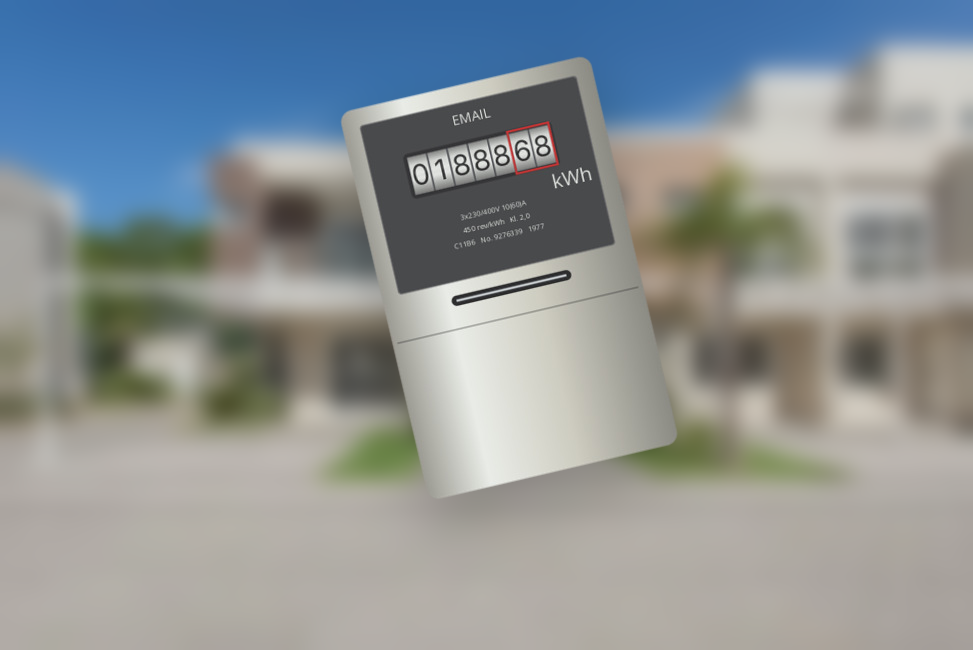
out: 1888.68 kWh
